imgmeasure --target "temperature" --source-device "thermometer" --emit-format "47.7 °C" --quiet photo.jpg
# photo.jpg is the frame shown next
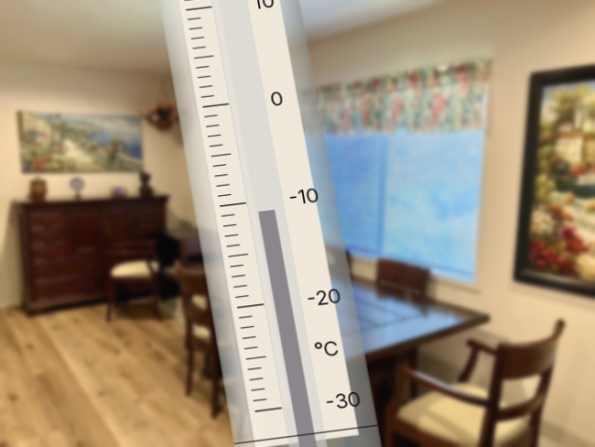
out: -11 °C
